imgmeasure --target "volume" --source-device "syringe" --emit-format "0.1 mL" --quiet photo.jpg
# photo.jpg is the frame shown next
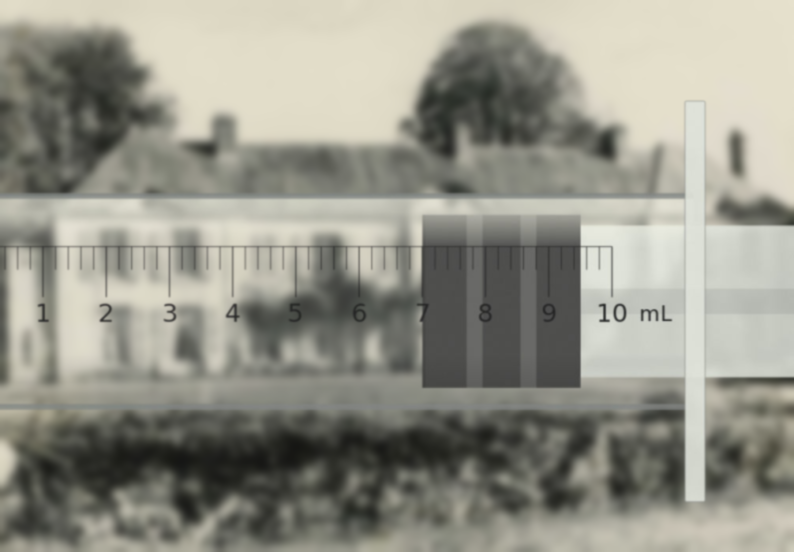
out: 7 mL
